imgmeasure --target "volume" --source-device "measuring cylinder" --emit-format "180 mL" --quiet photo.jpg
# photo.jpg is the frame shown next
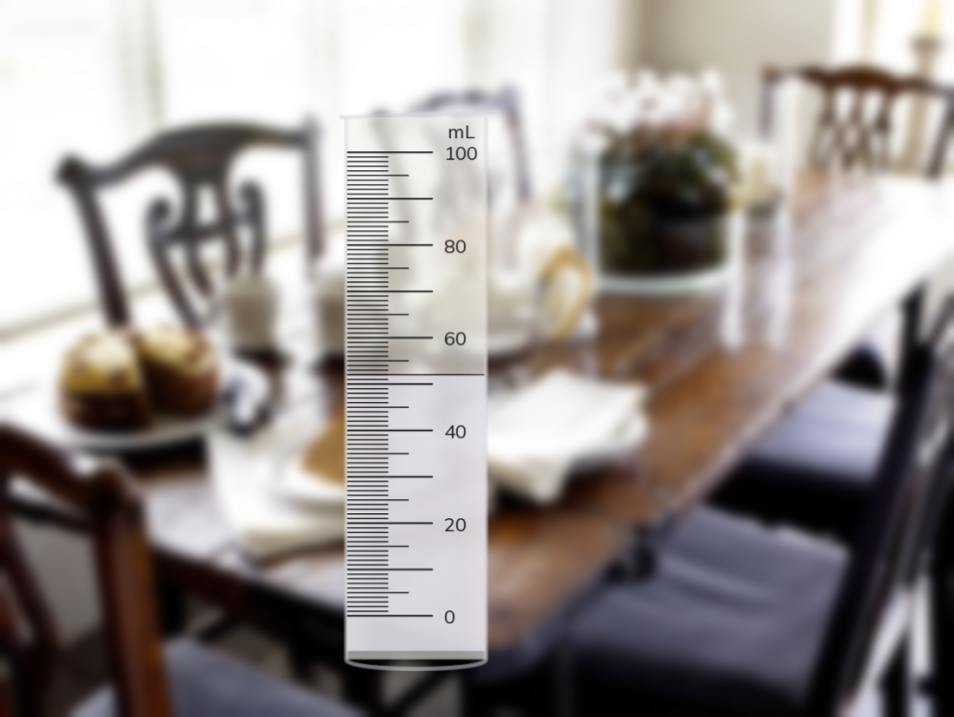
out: 52 mL
